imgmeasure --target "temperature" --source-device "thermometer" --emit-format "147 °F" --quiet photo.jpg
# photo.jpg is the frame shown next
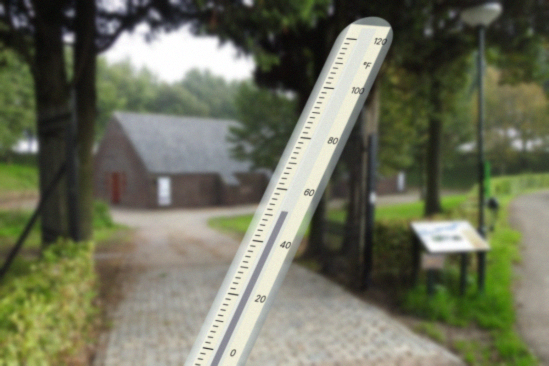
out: 52 °F
